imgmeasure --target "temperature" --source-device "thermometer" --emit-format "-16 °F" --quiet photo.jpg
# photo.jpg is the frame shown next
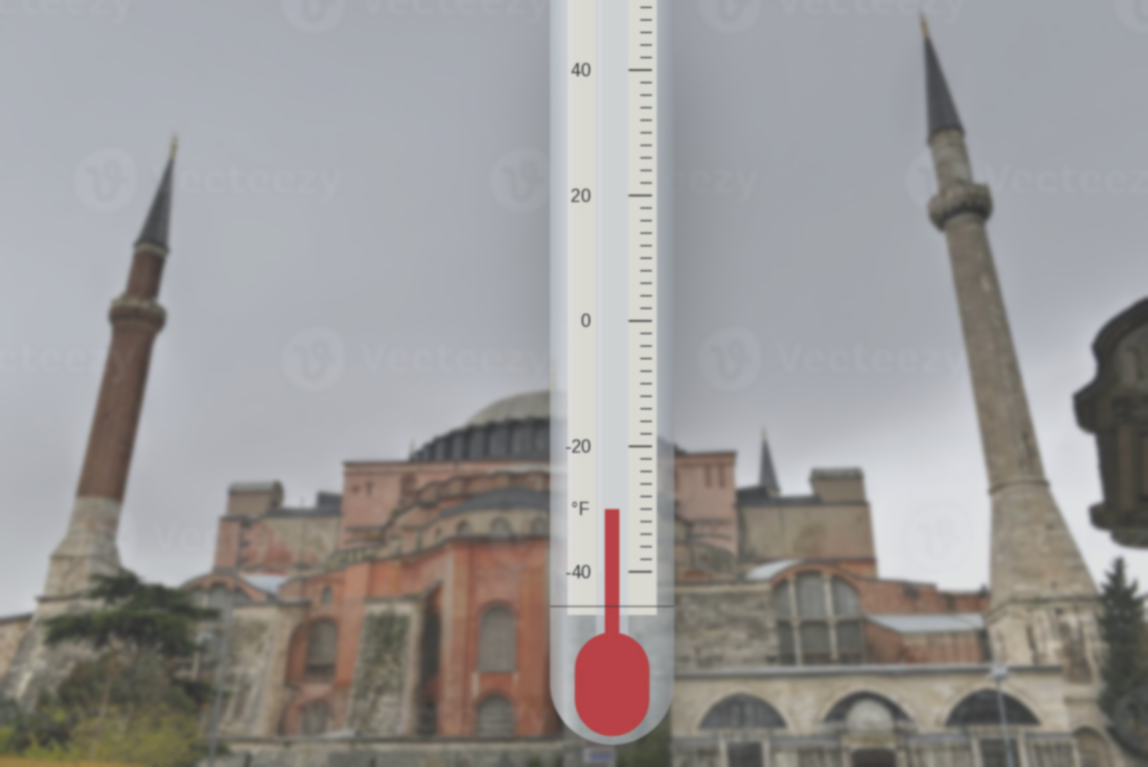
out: -30 °F
